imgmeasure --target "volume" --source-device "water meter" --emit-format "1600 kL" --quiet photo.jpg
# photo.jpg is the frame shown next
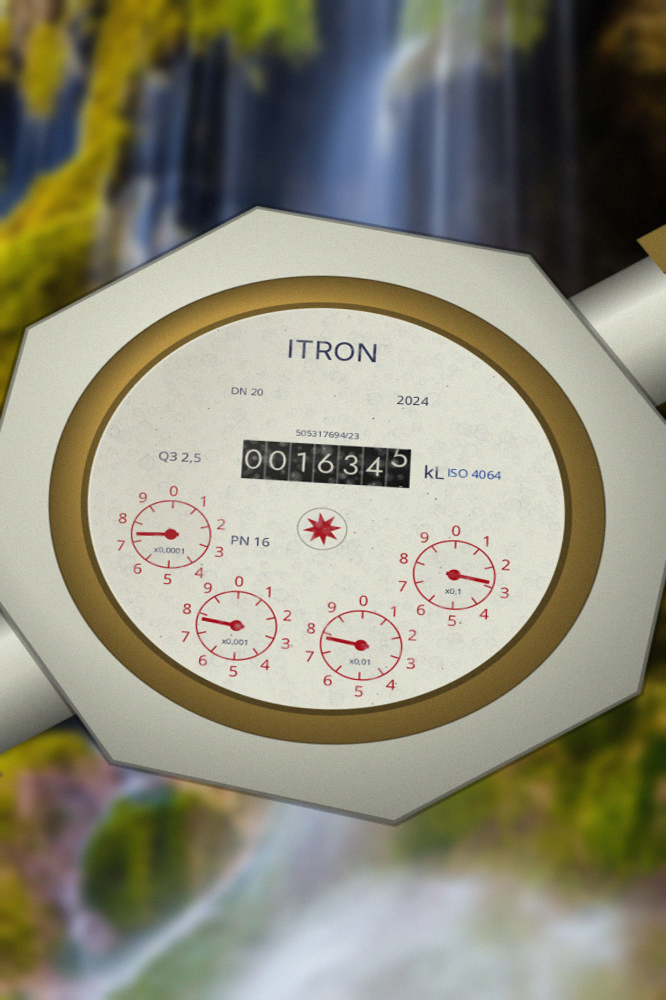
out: 16345.2777 kL
